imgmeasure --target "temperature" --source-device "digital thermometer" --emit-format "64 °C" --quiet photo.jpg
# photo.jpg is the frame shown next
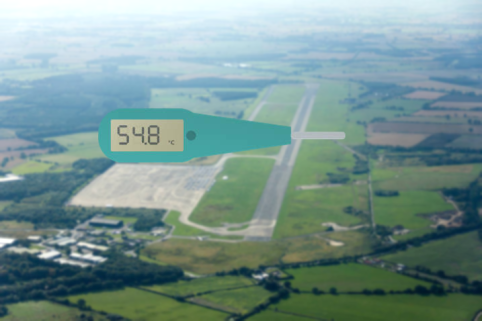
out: 54.8 °C
